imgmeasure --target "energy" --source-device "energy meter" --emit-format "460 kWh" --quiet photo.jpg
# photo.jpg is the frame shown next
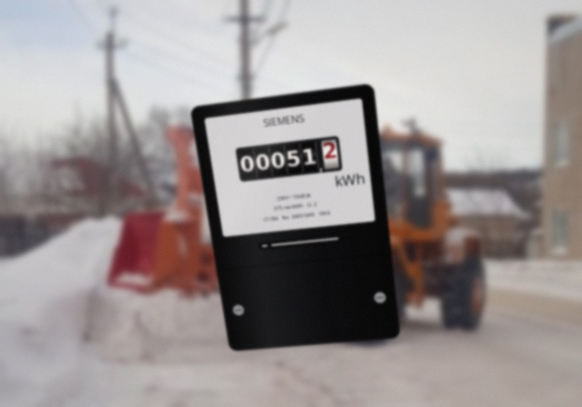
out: 51.2 kWh
